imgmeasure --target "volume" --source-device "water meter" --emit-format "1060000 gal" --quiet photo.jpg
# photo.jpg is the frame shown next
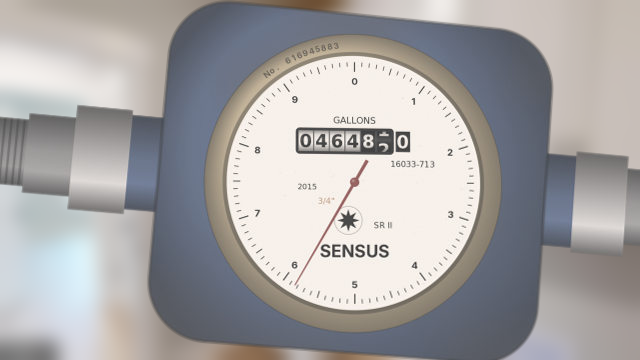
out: 464815.8 gal
